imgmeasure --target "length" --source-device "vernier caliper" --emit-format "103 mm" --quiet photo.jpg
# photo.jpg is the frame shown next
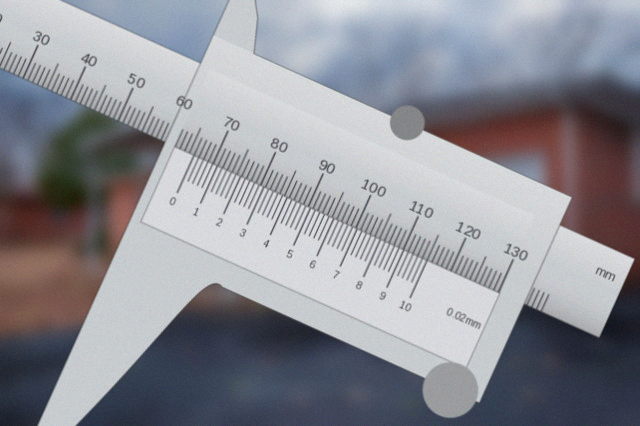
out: 66.0 mm
